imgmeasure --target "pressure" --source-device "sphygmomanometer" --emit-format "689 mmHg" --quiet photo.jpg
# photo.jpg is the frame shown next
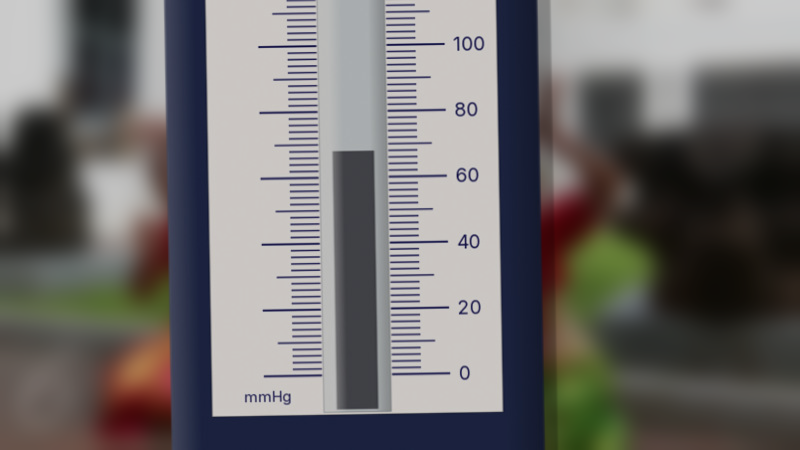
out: 68 mmHg
